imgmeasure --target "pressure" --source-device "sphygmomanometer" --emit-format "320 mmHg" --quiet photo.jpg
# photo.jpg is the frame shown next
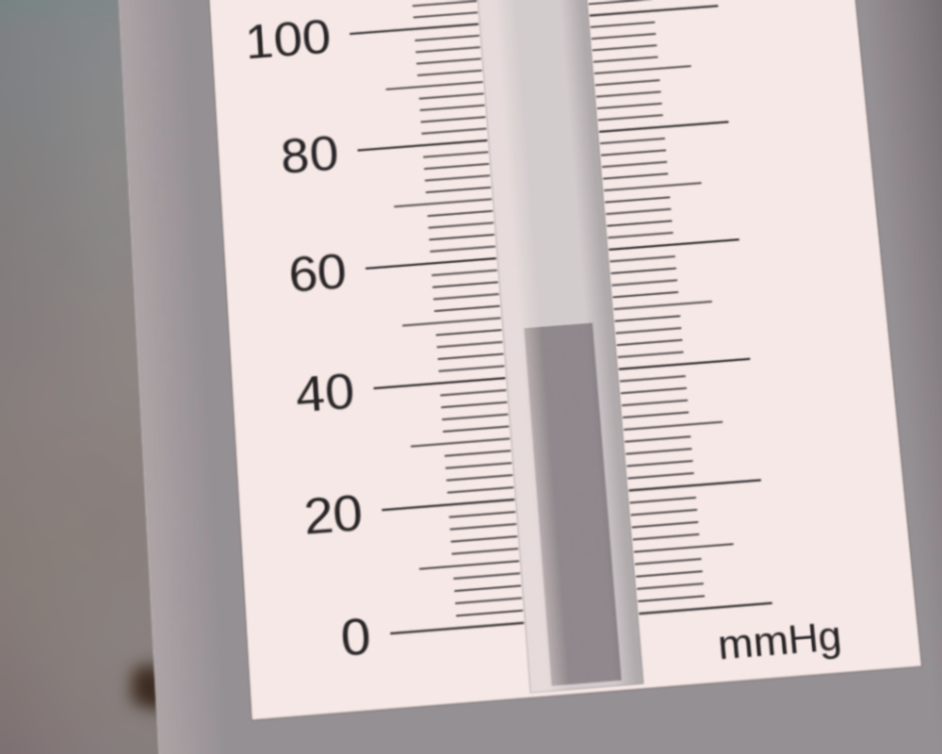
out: 48 mmHg
